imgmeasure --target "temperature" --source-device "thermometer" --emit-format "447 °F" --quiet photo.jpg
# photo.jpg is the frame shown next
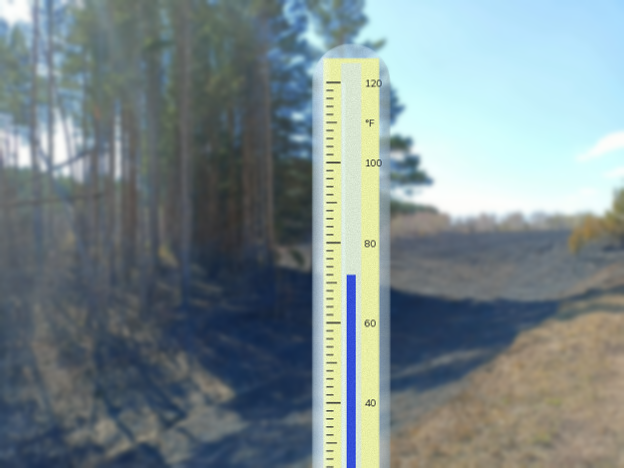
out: 72 °F
